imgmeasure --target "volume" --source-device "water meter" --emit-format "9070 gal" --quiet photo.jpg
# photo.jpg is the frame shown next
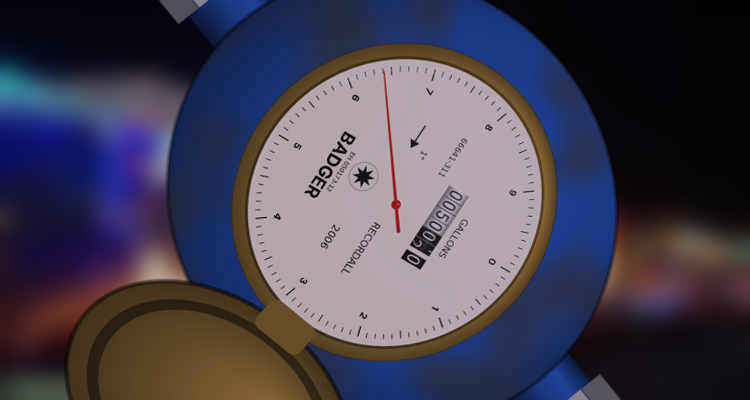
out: 50016.4 gal
